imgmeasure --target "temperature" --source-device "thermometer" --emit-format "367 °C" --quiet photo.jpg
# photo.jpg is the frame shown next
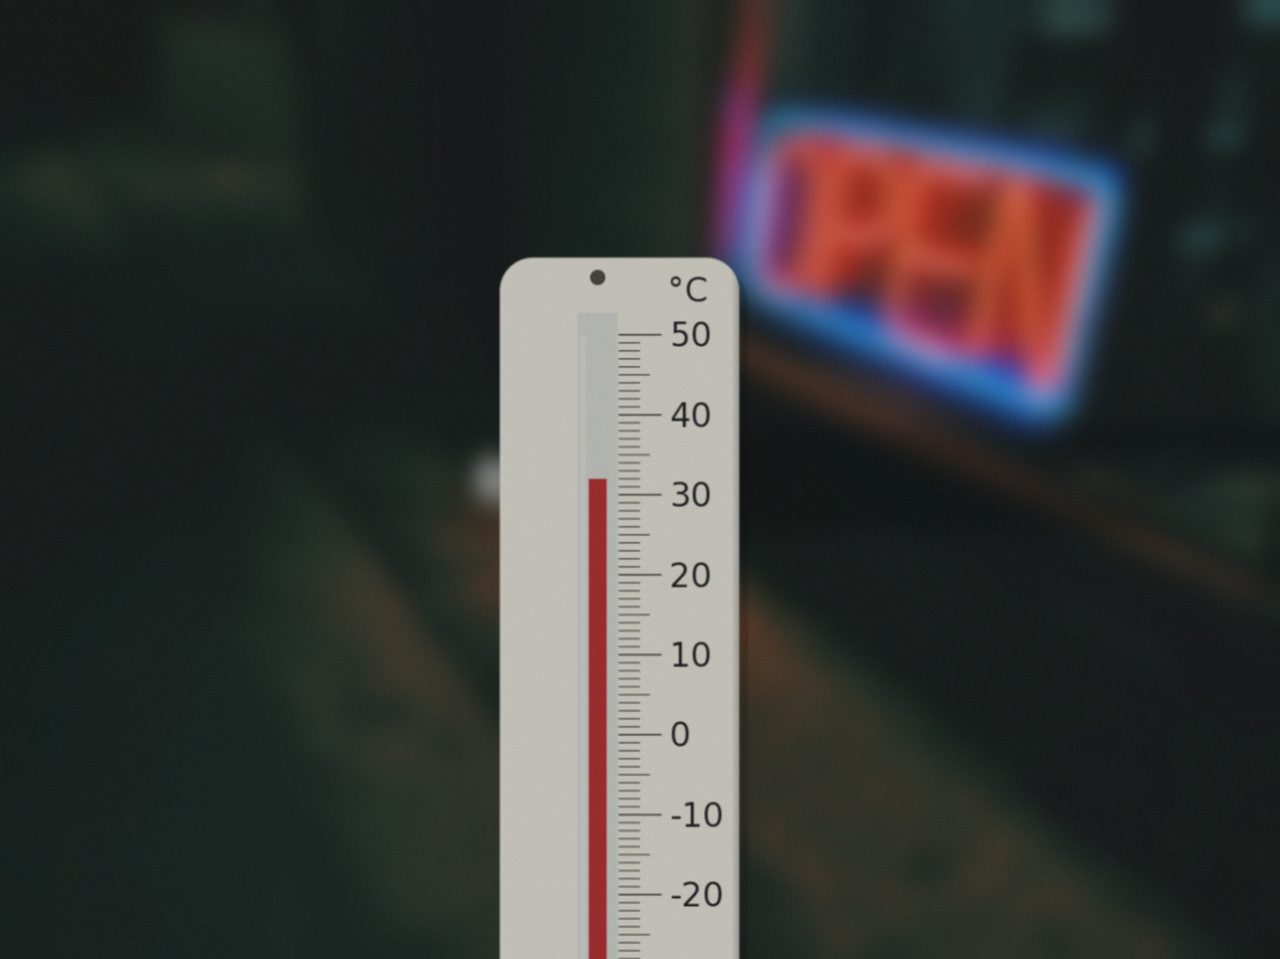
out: 32 °C
